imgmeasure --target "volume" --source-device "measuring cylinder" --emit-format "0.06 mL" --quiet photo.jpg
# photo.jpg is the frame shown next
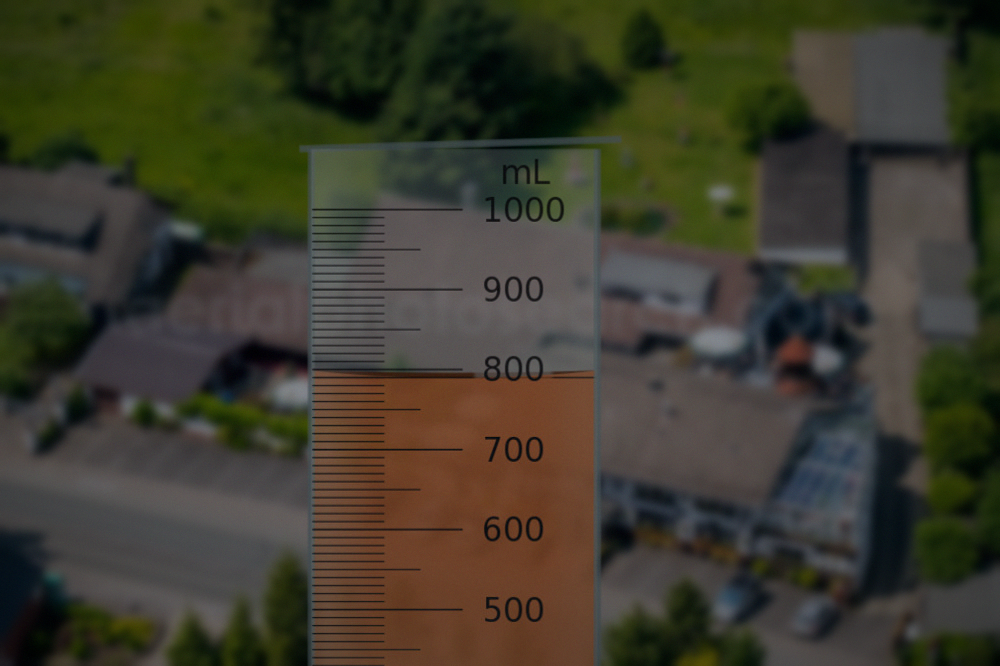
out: 790 mL
